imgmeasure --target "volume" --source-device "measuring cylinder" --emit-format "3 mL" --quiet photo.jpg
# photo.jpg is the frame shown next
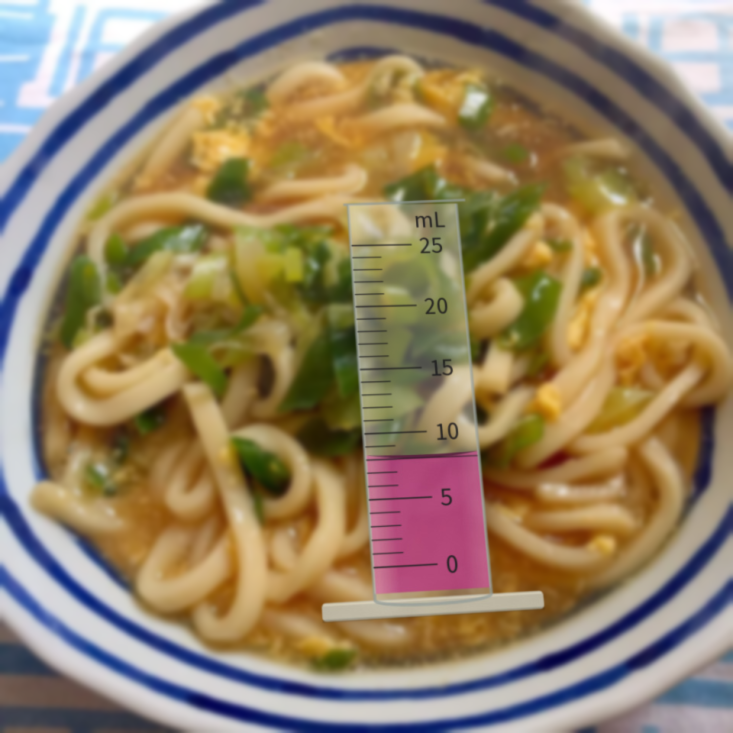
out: 8 mL
